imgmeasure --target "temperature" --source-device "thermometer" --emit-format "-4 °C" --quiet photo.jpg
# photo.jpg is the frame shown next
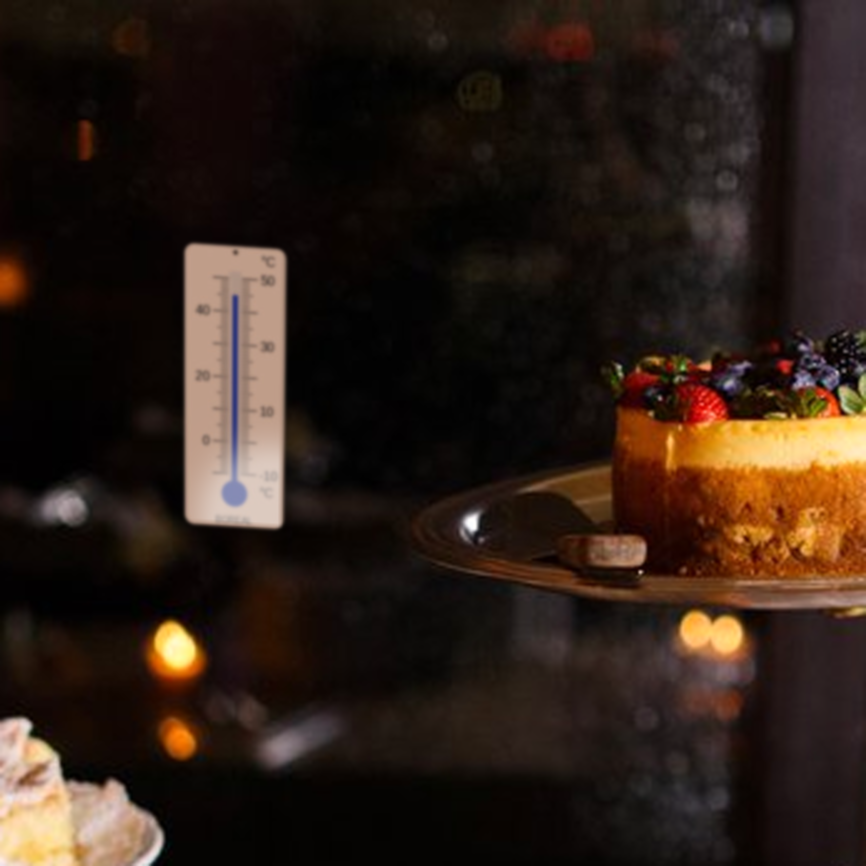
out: 45 °C
